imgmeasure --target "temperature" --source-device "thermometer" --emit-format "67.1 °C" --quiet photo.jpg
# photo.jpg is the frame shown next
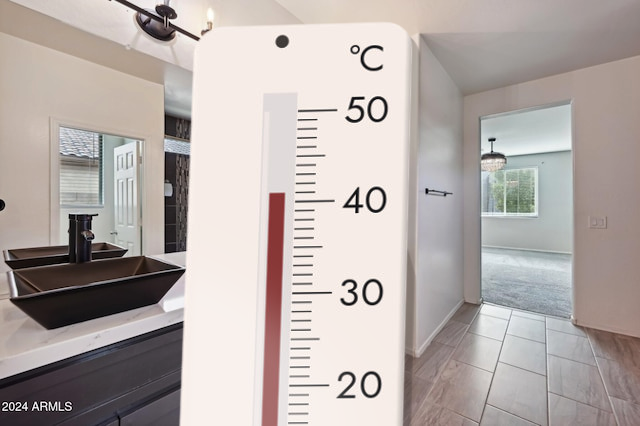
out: 41 °C
